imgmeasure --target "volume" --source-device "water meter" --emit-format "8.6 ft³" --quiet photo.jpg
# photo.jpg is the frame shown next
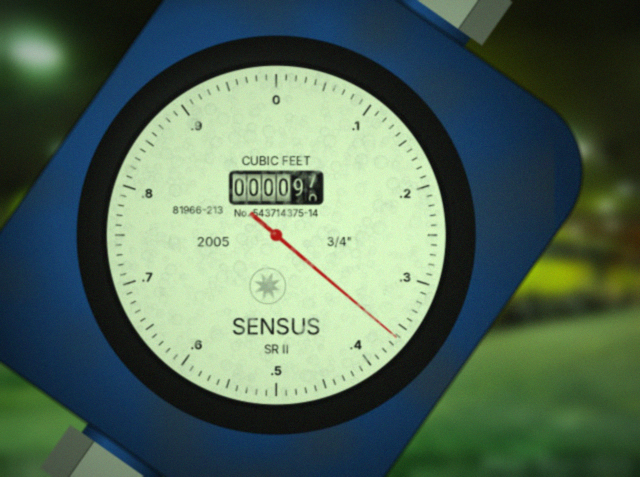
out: 97.36 ft³
